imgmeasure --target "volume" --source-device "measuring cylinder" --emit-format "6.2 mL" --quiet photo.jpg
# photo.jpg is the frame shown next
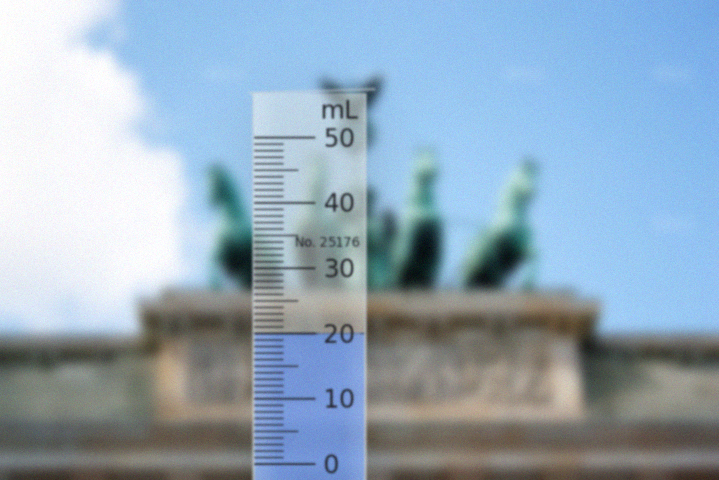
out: 20 mL
